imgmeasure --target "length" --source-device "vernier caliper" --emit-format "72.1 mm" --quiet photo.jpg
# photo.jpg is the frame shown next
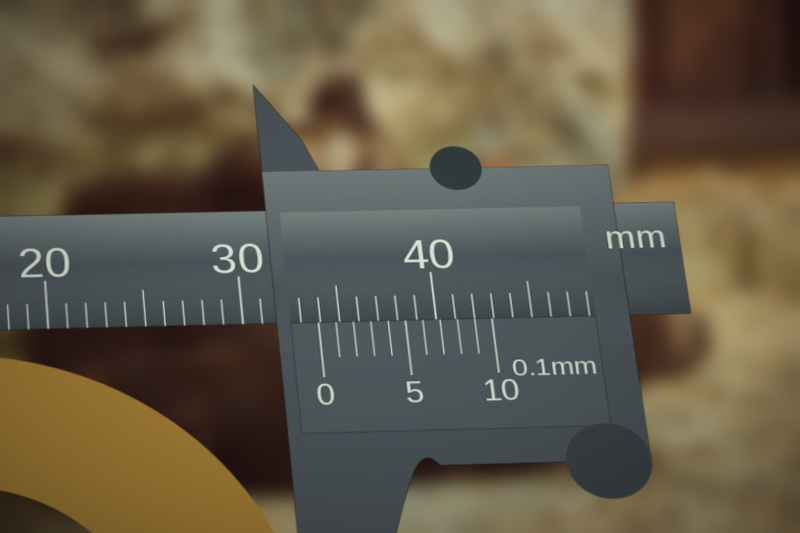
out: 33.9 mm
